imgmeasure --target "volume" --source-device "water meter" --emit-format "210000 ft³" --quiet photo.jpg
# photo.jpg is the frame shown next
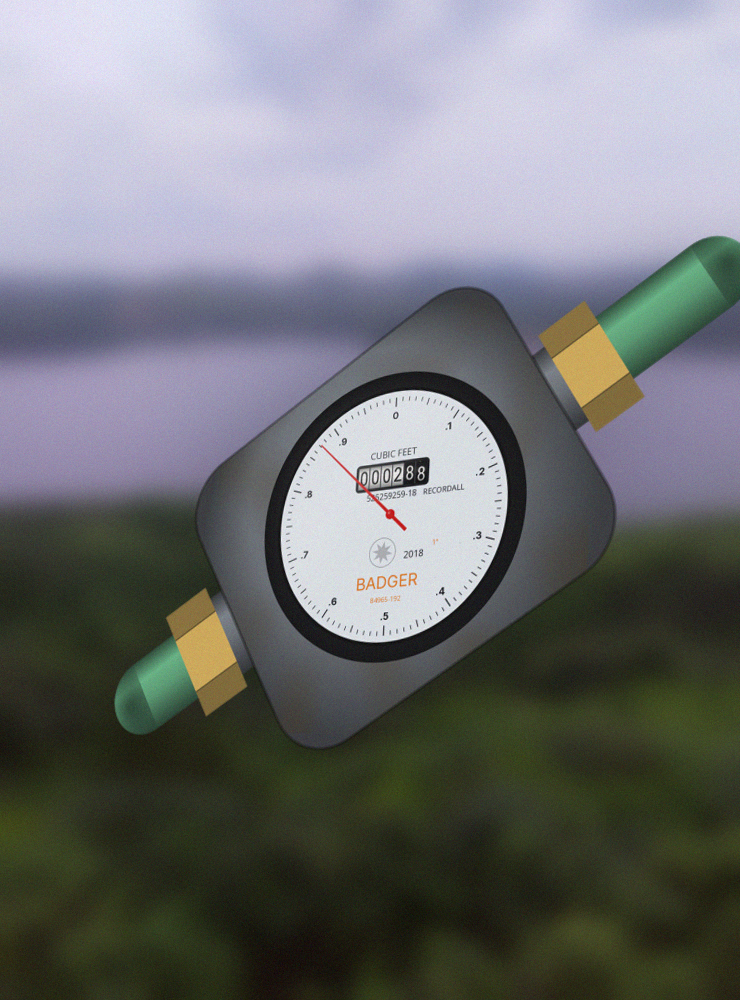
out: 287.87 ft³
